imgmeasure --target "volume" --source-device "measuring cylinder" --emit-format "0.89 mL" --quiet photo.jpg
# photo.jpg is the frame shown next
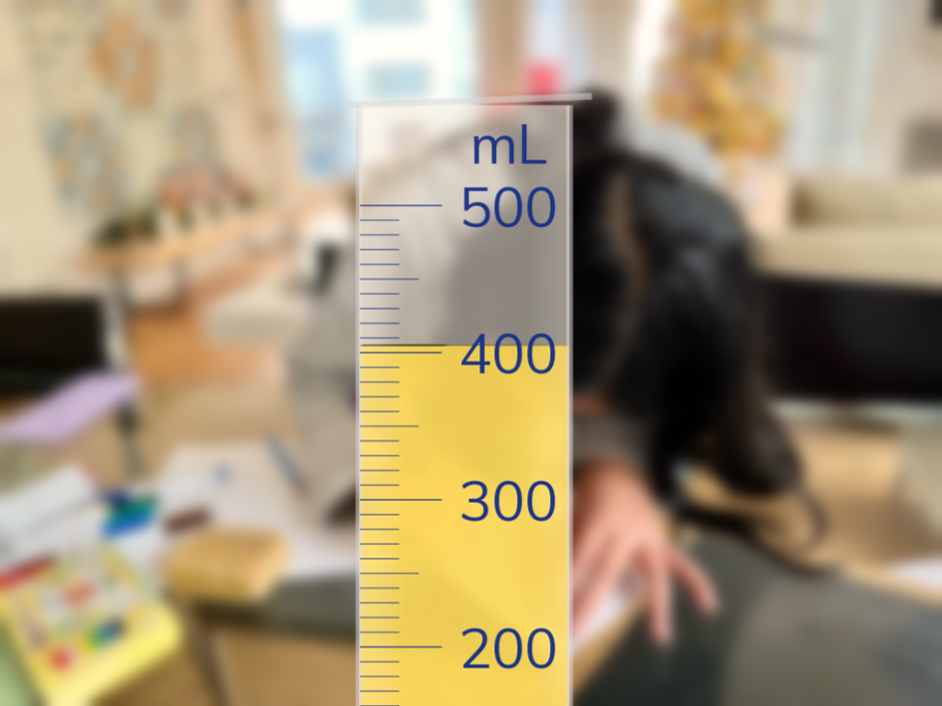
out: 405 mL
